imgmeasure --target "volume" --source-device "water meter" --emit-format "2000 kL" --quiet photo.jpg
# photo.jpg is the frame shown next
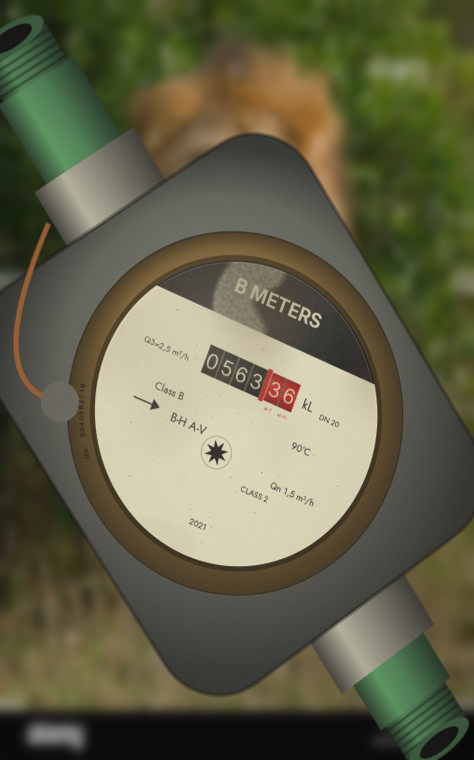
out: 563.36 kL
